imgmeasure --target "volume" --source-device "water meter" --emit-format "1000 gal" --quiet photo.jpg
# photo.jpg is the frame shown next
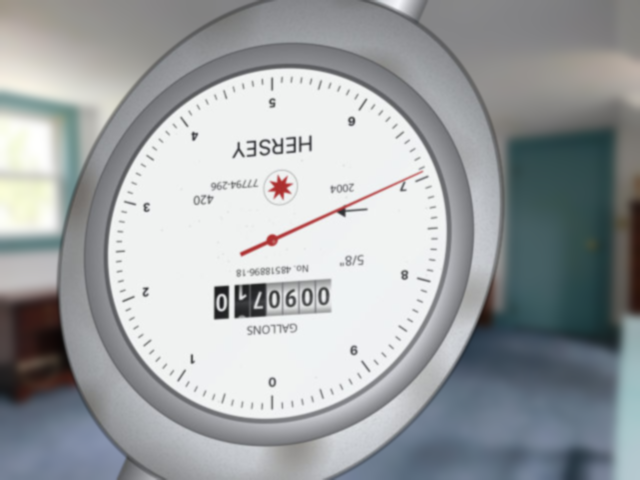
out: 90706.9 gal
